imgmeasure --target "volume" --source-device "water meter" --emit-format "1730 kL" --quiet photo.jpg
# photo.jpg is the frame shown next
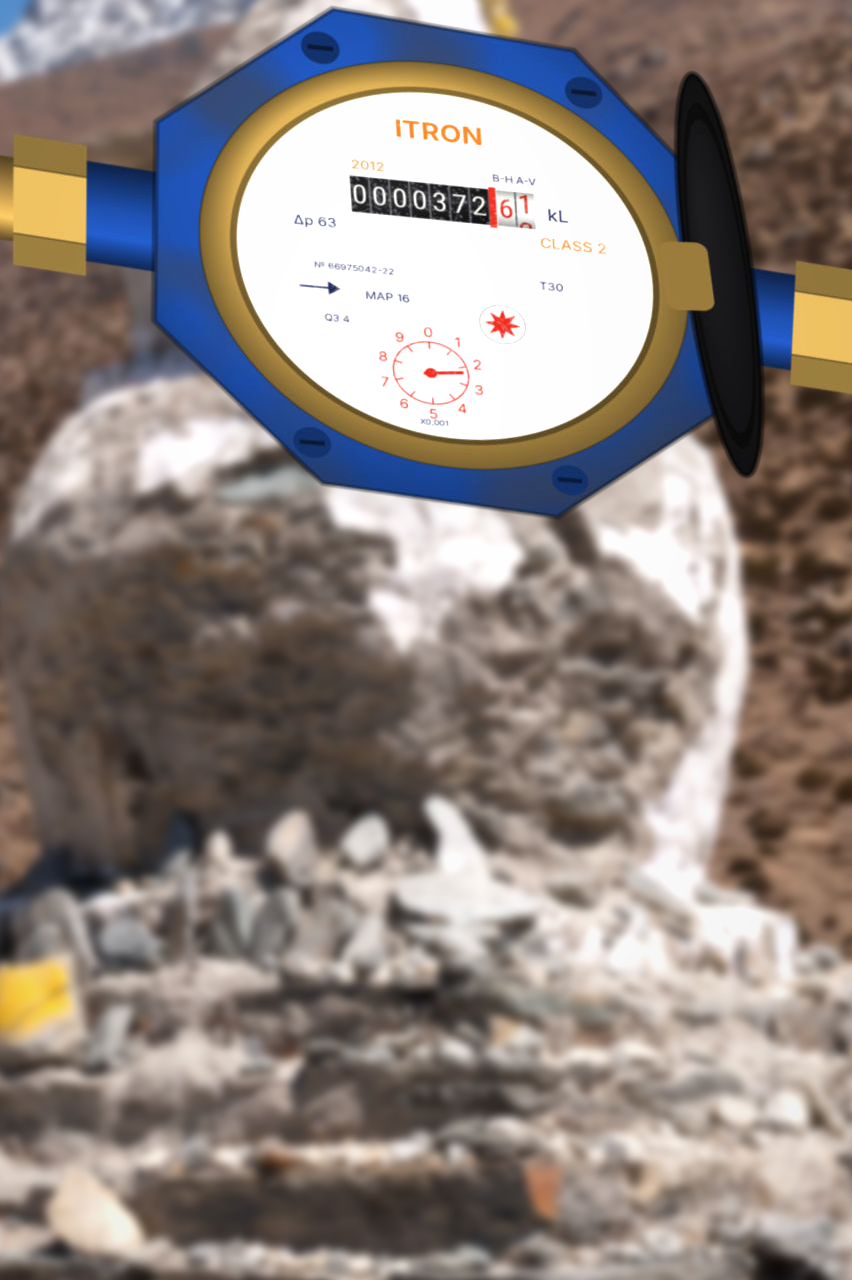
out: 372.612 kL
